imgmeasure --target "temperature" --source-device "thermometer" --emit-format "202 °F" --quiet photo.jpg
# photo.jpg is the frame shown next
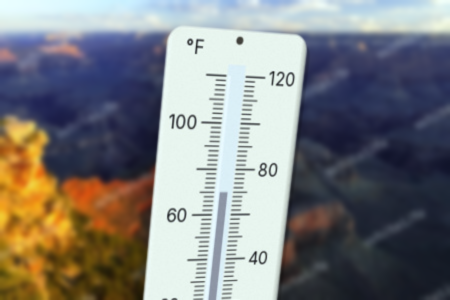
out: 70 °F
